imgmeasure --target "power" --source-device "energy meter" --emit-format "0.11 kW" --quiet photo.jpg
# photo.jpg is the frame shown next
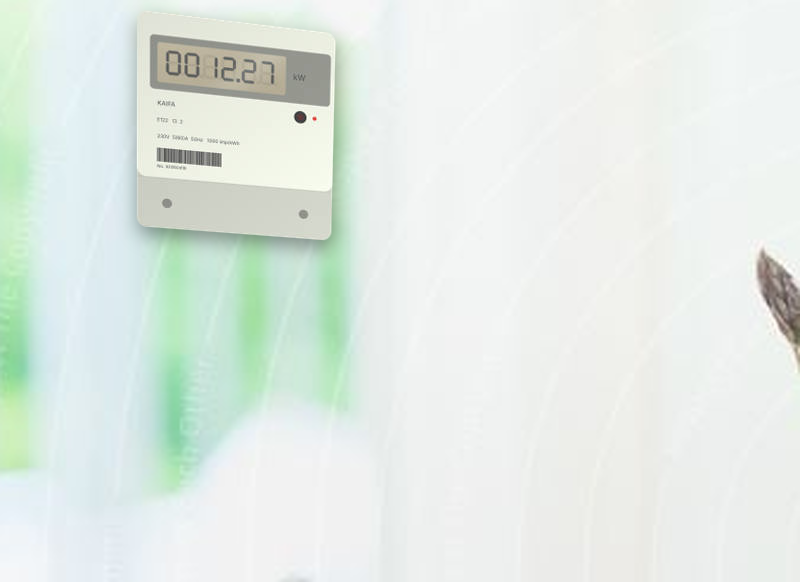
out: 12.27 kW
